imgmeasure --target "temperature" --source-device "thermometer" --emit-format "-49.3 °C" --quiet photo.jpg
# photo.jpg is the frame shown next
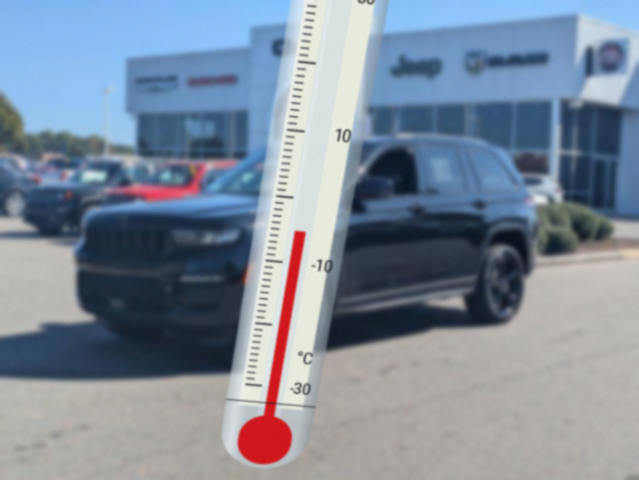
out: -5 °C
